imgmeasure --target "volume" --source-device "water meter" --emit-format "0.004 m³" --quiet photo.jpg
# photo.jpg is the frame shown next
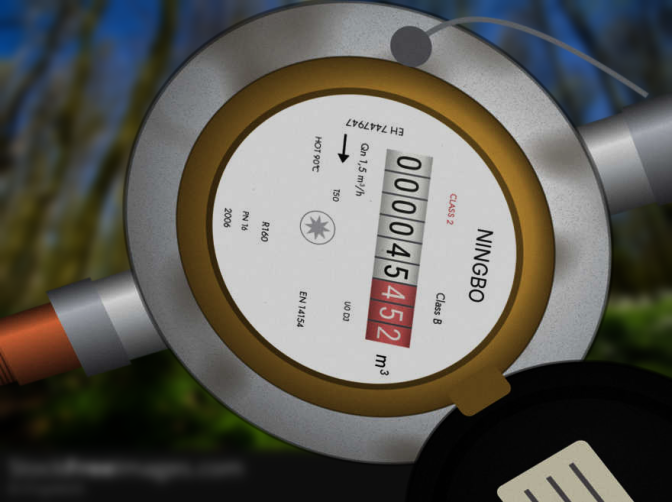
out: 45.452 m³
